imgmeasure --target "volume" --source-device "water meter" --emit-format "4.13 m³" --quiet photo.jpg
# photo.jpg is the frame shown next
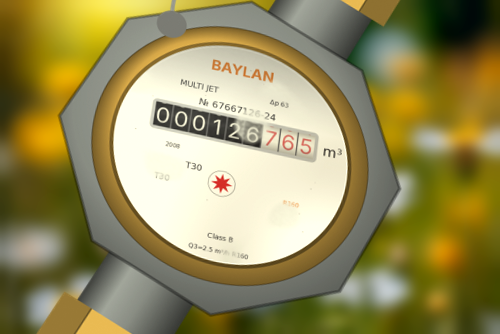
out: 126.765 m³
